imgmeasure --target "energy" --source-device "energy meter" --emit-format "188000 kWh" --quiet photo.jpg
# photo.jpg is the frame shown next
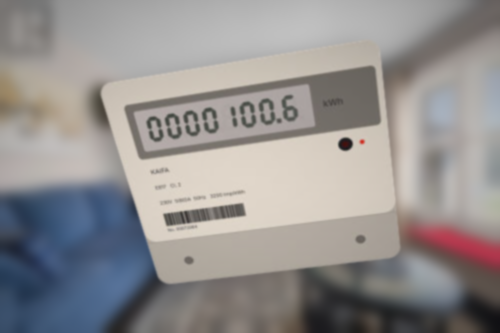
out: 100.6 kWh
